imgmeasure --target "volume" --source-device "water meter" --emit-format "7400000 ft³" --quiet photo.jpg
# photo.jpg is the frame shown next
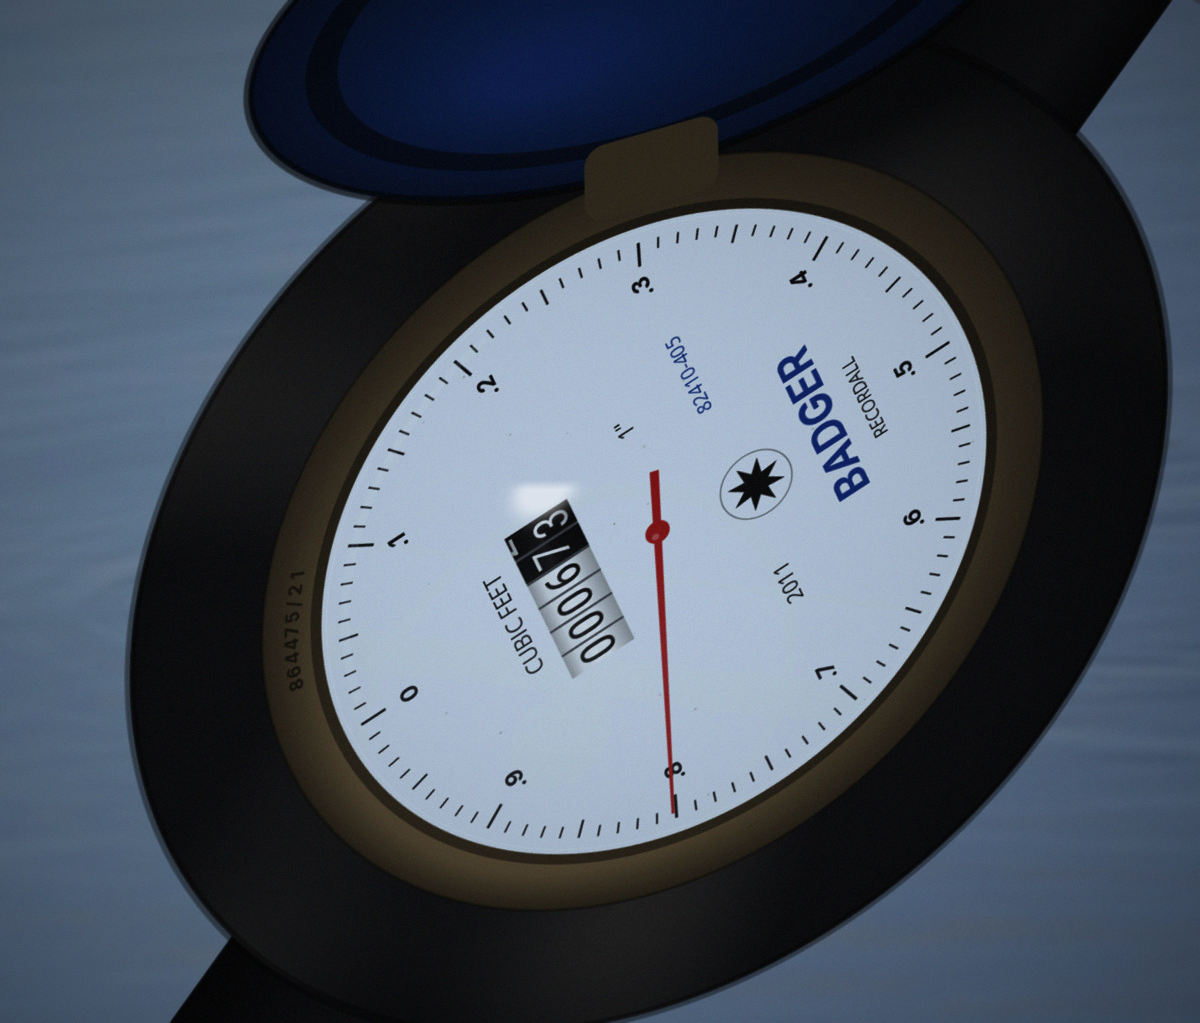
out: 672.80 ft³
